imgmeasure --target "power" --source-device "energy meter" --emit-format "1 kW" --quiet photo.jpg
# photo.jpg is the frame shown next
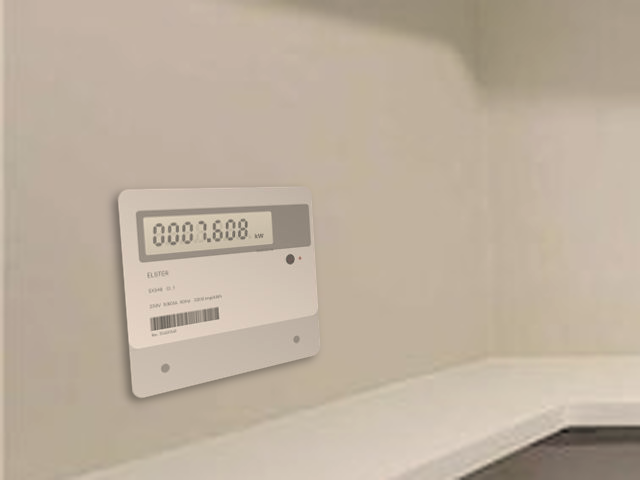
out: 7.608 kW
